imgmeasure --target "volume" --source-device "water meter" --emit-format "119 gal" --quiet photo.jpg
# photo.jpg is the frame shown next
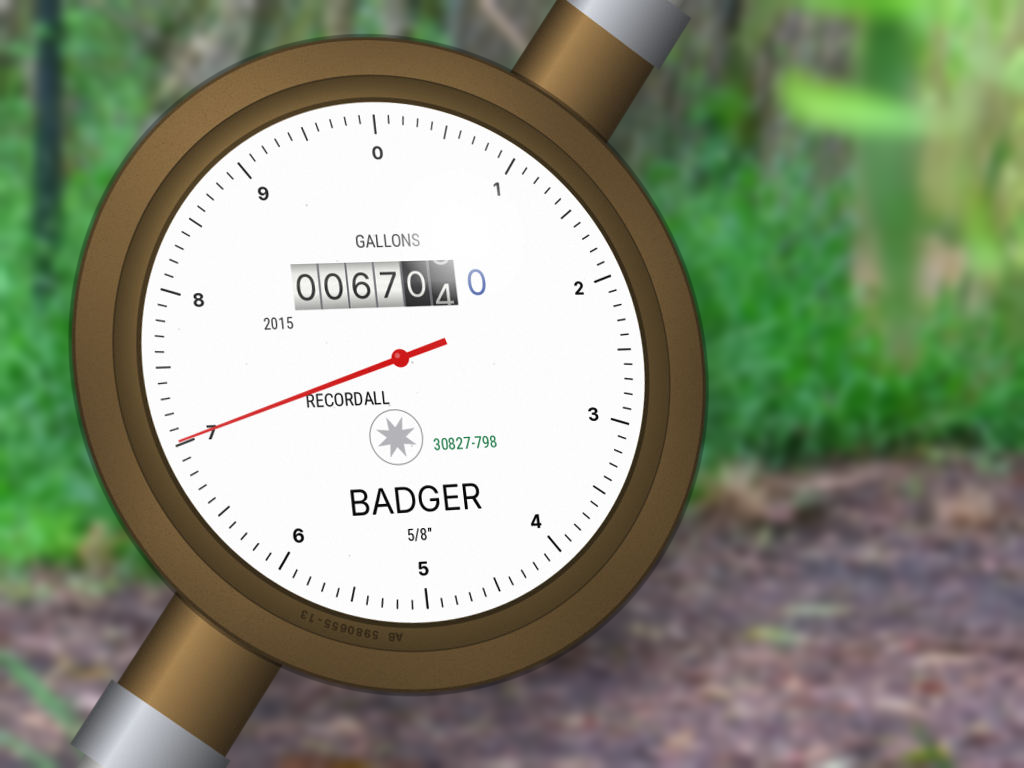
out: 67037.0 gal
